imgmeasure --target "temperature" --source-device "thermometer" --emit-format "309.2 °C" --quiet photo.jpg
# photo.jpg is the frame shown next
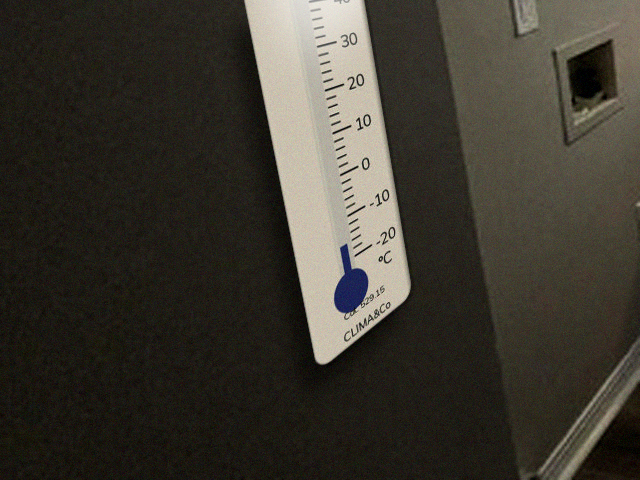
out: -16 °C
